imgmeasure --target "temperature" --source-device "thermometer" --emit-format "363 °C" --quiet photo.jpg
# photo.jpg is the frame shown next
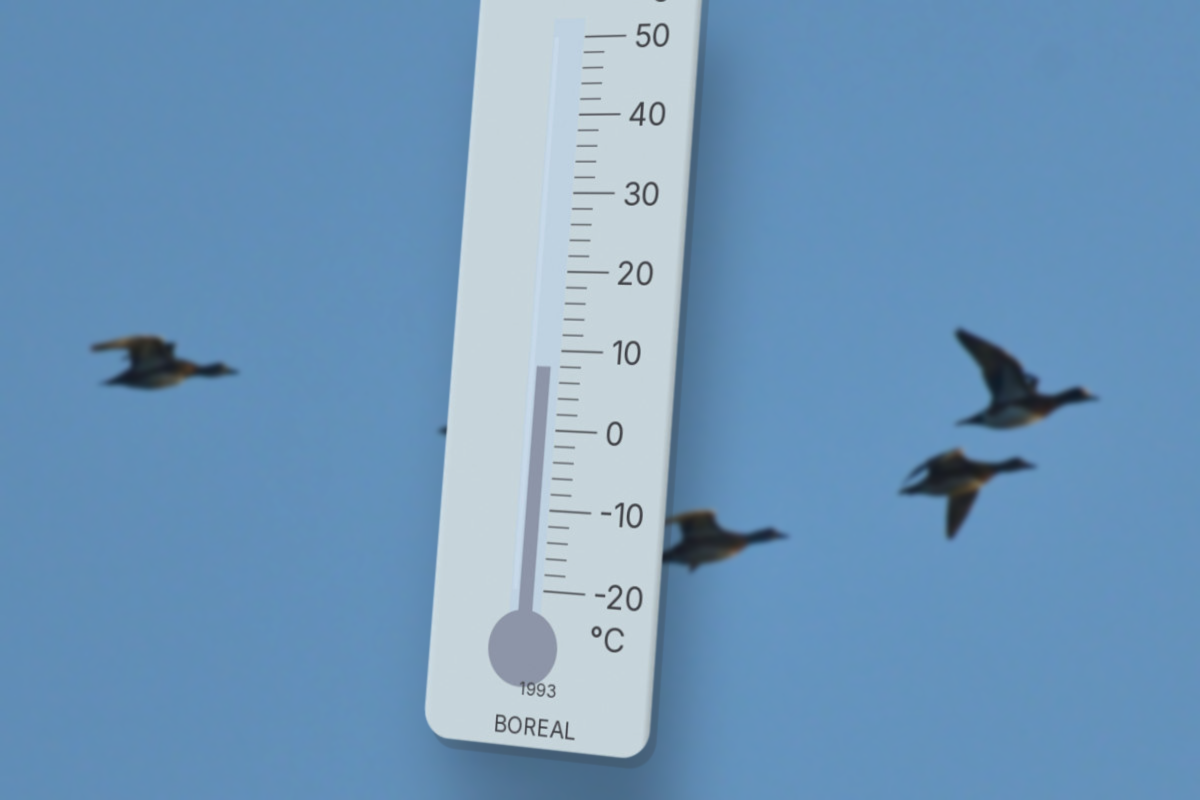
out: 8 °C
